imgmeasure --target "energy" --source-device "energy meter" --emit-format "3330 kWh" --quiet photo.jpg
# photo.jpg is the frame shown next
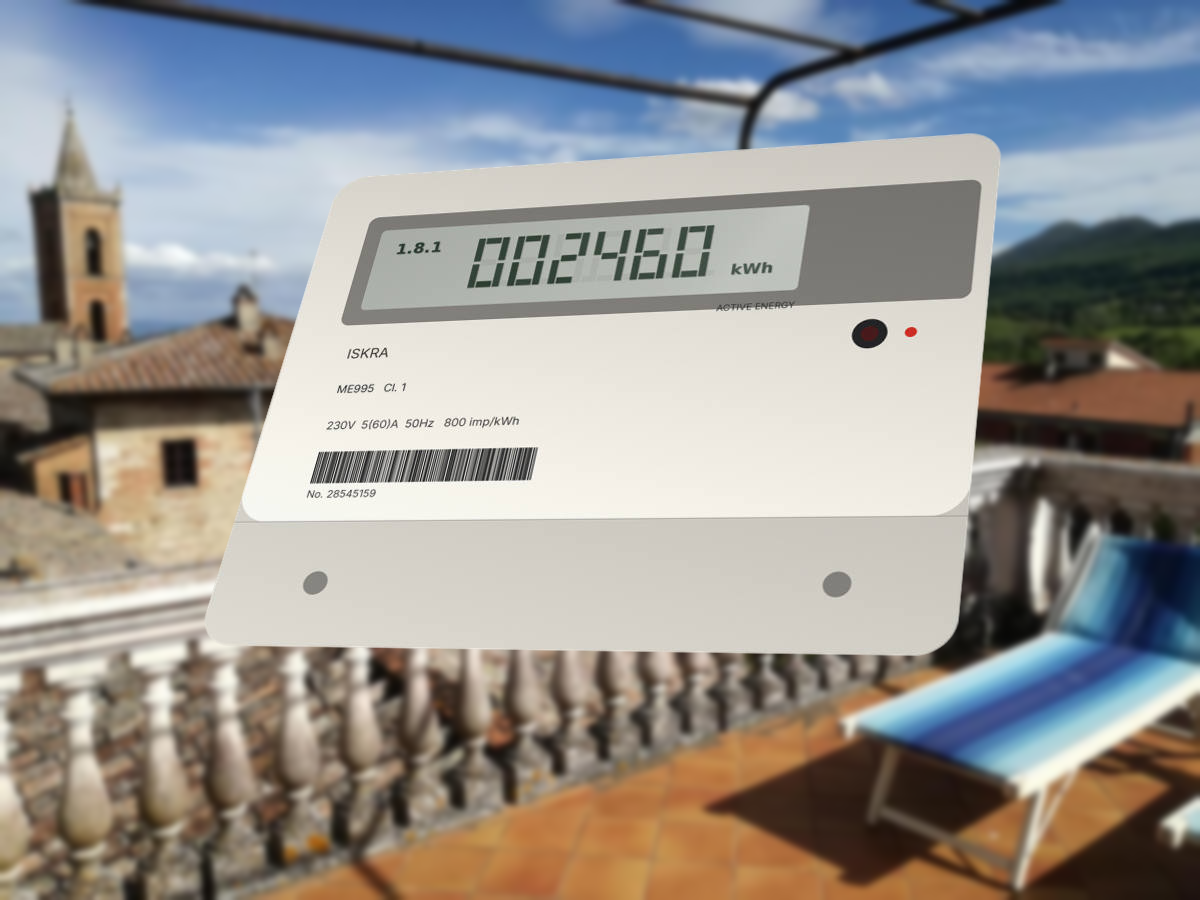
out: 2460 kWh
